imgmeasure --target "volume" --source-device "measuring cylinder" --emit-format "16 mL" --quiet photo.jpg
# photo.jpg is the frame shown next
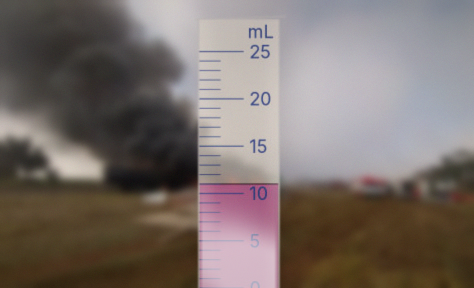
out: 11 mL
